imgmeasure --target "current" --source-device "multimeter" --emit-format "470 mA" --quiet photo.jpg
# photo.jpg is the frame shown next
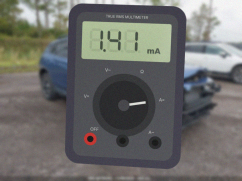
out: 1.41 mA
